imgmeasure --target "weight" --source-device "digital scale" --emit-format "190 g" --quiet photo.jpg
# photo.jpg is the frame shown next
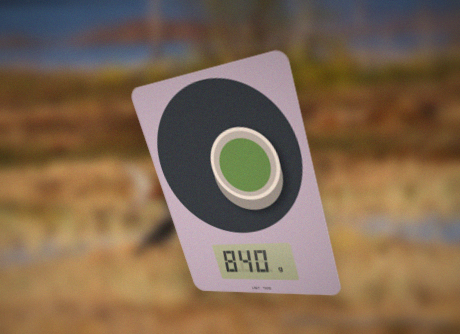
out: 840 g
